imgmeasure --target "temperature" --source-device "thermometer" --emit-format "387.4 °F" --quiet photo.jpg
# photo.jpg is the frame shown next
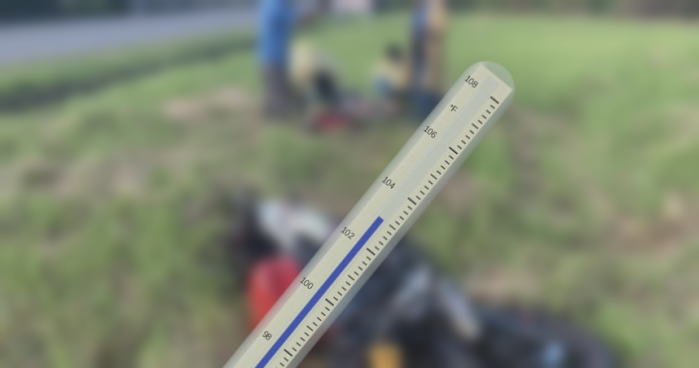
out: 103 °F
